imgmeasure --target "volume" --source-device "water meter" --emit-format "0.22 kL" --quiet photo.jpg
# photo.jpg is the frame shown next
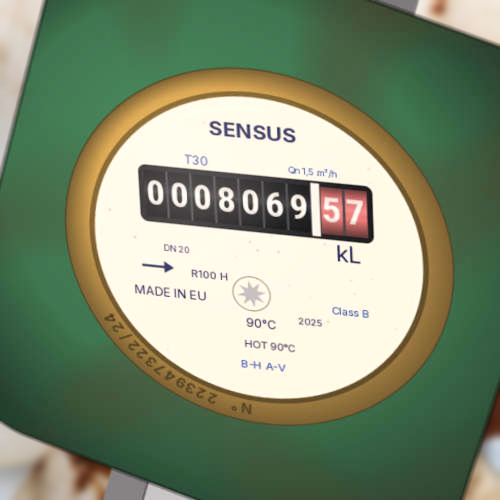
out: 8069.57 kL
